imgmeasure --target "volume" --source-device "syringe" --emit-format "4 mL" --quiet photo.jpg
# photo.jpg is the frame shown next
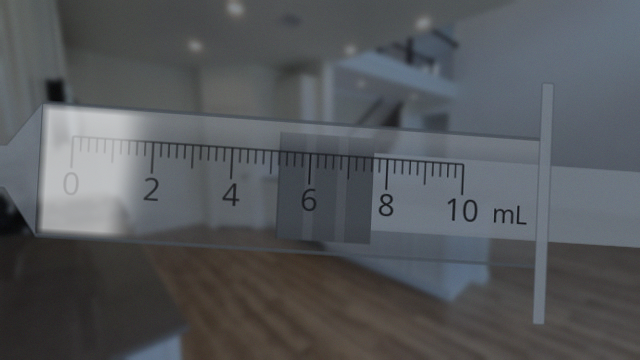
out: 5.2 mL
